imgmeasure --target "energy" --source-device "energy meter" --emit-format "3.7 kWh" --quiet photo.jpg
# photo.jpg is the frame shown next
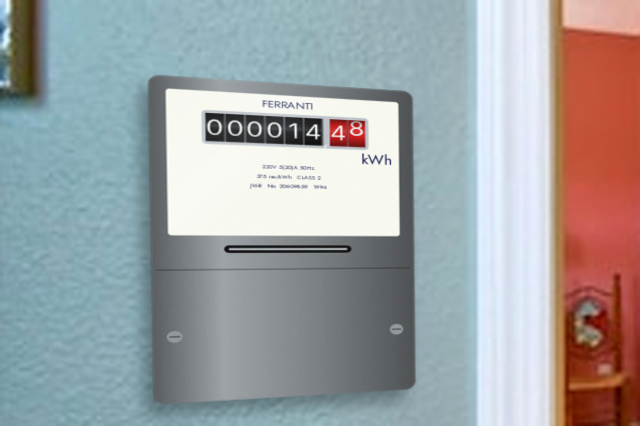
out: 14.48 kWh
